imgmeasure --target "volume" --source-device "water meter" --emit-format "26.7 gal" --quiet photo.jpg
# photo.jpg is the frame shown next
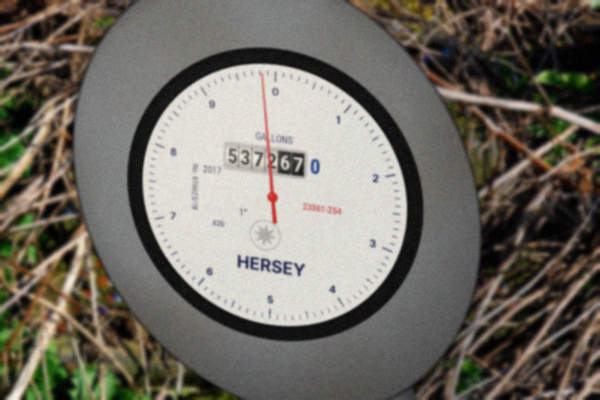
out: 5372669.8 gal
